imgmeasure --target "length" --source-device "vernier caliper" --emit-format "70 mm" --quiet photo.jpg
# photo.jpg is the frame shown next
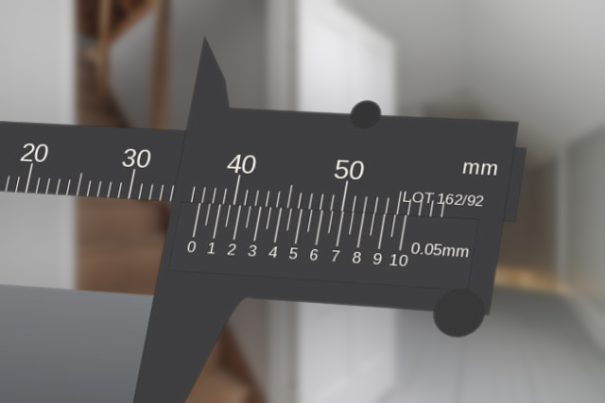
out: 36.8 mm
